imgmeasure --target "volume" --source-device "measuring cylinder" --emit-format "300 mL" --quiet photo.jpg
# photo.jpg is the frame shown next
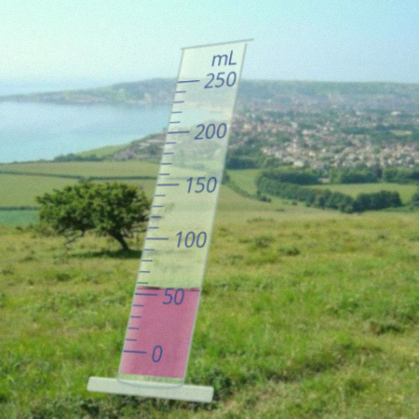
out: 55 mL
